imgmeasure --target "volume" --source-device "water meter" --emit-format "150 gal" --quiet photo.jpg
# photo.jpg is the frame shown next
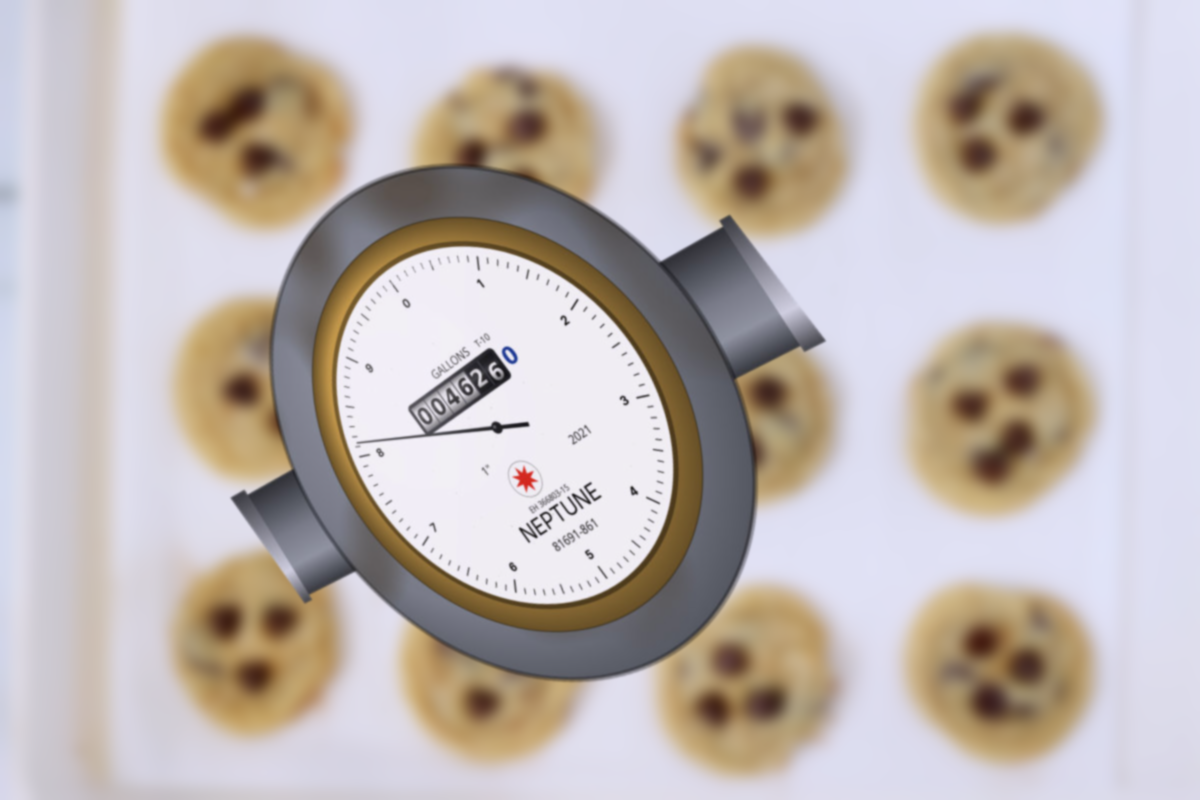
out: 46258.1 gal
